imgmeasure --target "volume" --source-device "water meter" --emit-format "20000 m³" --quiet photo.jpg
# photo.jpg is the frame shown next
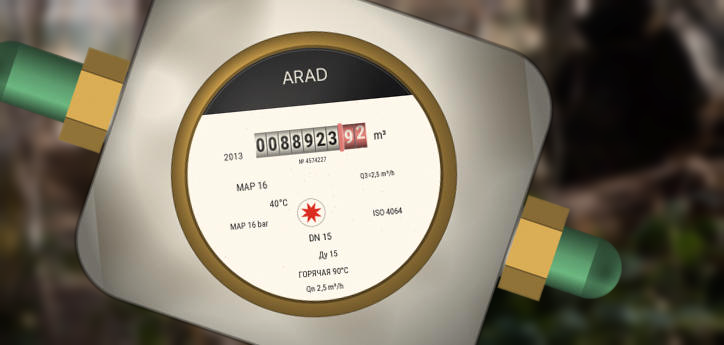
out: 88923.92 m³
